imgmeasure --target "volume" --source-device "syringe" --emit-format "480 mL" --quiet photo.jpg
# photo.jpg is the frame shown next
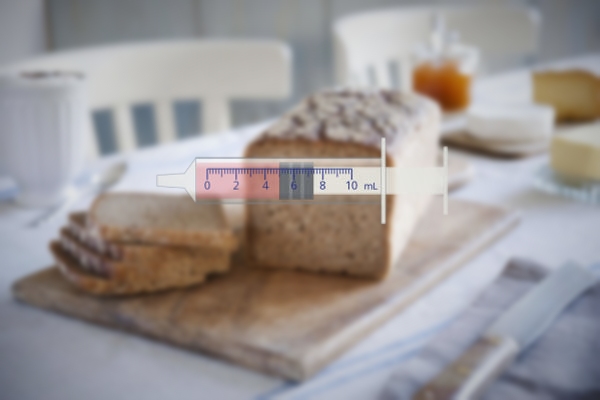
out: 5 mL
